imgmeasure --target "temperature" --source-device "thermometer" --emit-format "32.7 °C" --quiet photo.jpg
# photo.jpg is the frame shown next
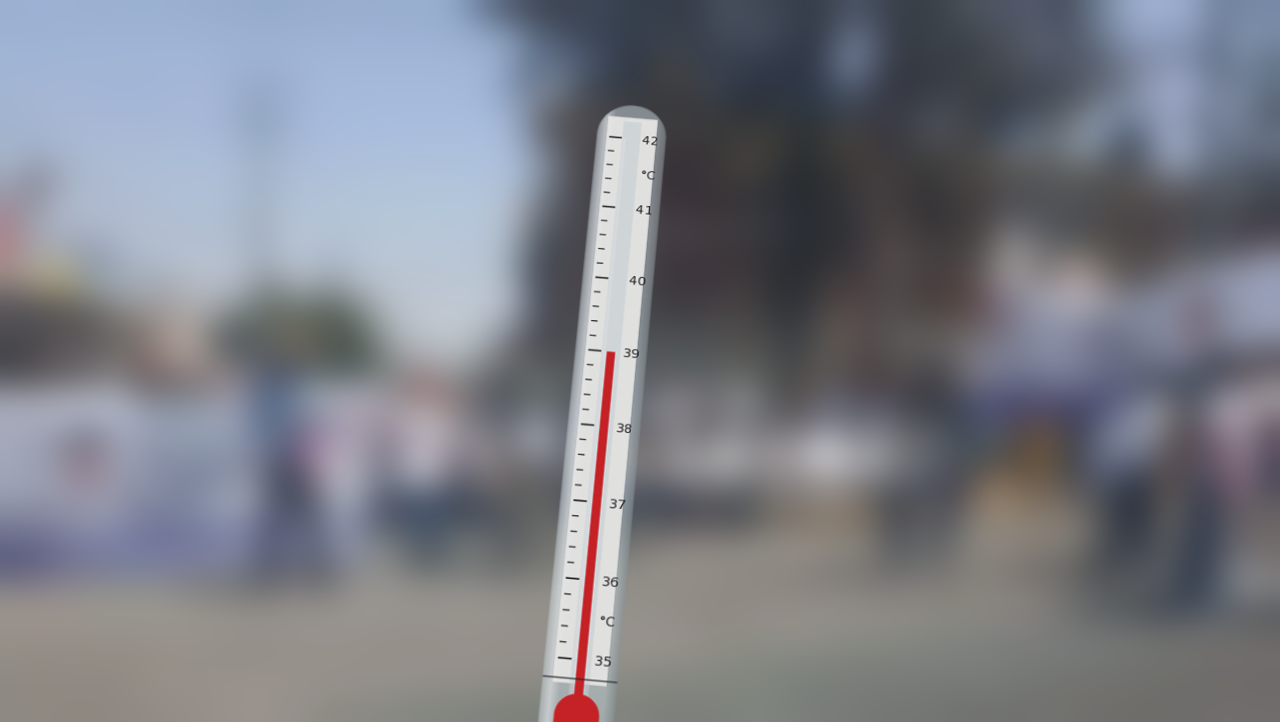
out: 39 °C
